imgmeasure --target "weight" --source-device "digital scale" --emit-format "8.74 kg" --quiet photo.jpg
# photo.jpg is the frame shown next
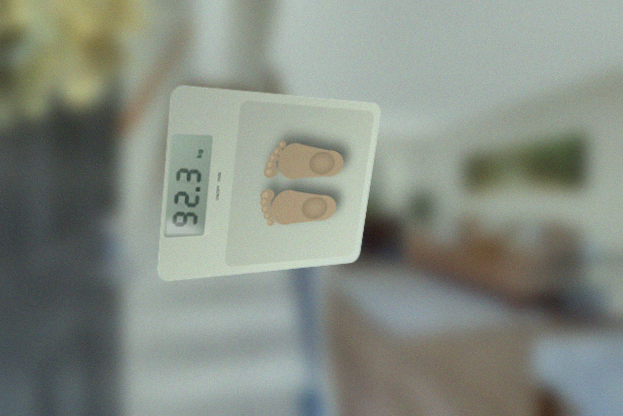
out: 92.3 kg
